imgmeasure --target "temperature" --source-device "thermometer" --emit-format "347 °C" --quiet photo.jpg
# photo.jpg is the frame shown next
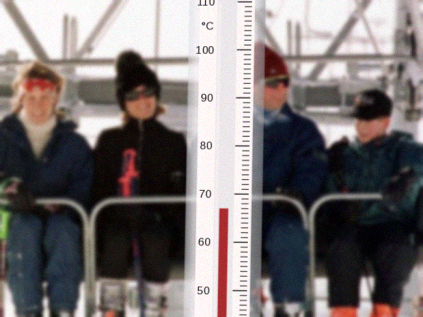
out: 67 °C
